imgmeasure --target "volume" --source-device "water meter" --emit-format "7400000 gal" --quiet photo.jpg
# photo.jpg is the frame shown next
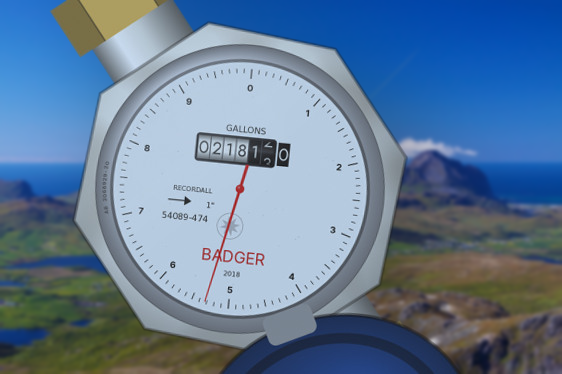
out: 218125.3 gal
